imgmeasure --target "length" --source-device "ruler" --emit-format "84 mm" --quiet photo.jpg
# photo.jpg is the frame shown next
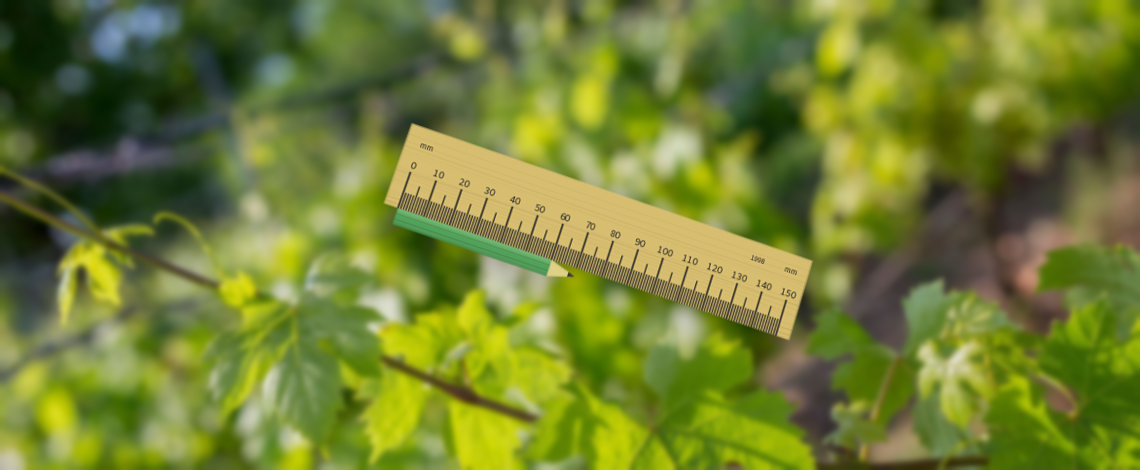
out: 70 mm
